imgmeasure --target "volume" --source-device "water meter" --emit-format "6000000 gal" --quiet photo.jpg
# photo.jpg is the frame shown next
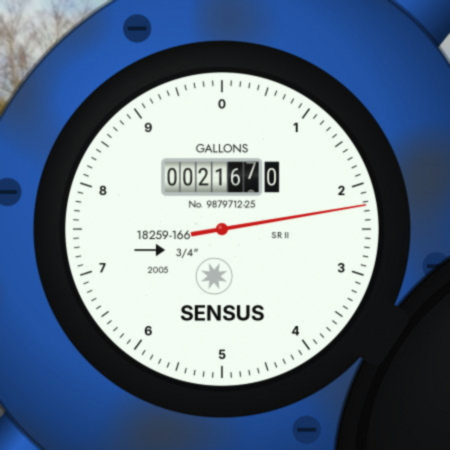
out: 21672.2 gal
